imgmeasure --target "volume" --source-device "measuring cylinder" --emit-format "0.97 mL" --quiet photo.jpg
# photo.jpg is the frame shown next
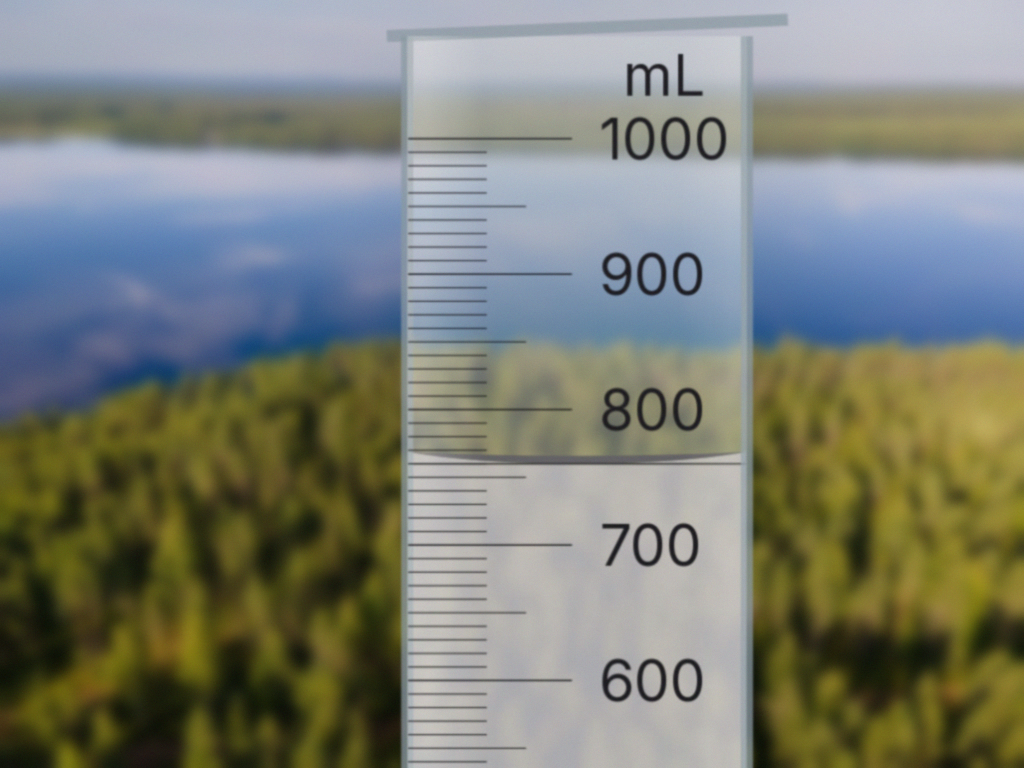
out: 760 mL
